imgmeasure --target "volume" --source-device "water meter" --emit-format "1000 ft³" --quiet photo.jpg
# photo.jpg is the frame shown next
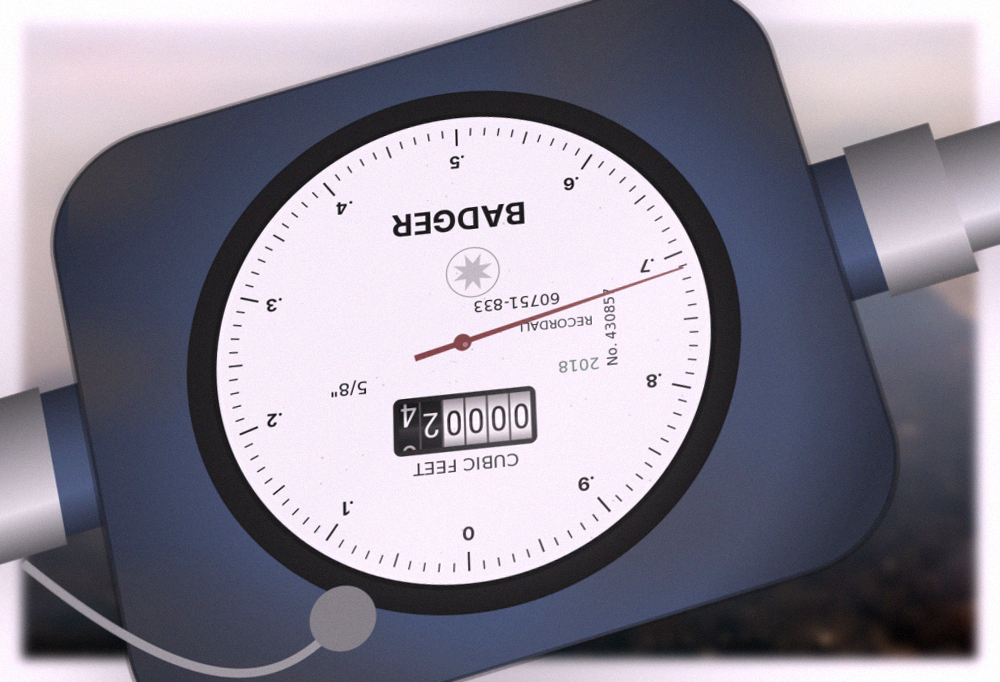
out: 23.71 ft³
